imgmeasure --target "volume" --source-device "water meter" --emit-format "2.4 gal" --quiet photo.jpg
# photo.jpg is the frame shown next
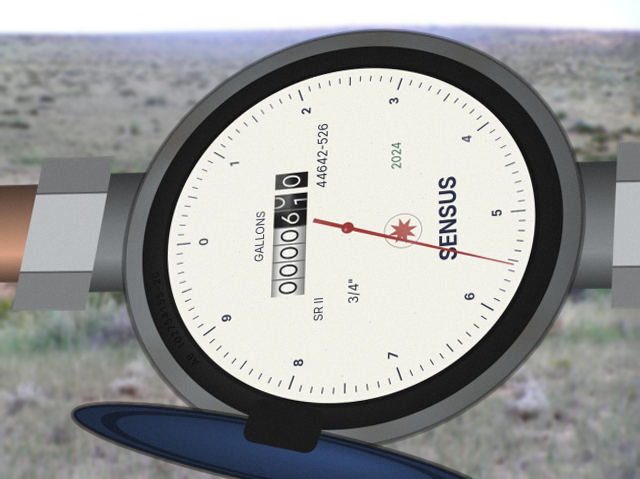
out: 605.5 gal
